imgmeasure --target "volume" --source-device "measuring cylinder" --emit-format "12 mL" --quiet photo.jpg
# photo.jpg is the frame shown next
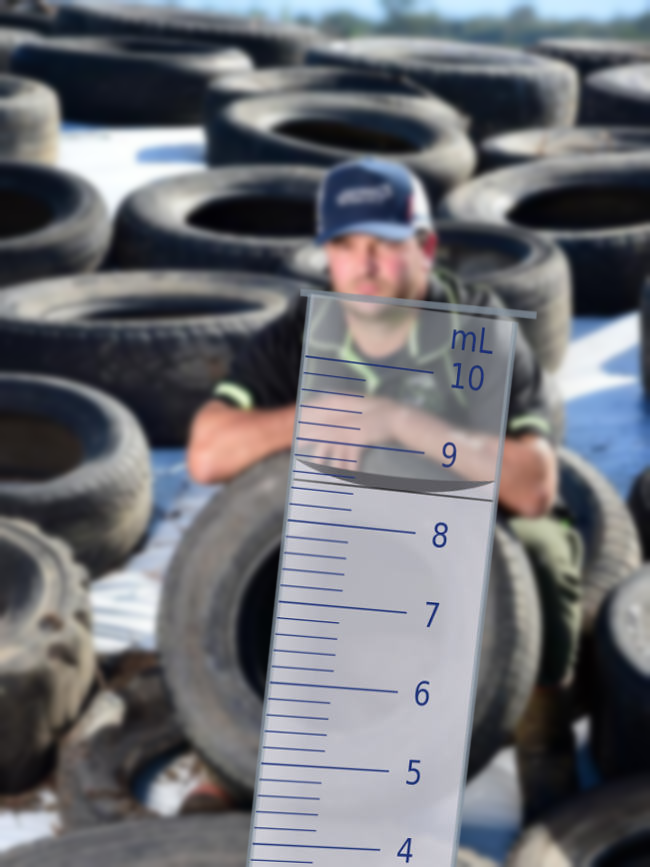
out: 8.5 mL
